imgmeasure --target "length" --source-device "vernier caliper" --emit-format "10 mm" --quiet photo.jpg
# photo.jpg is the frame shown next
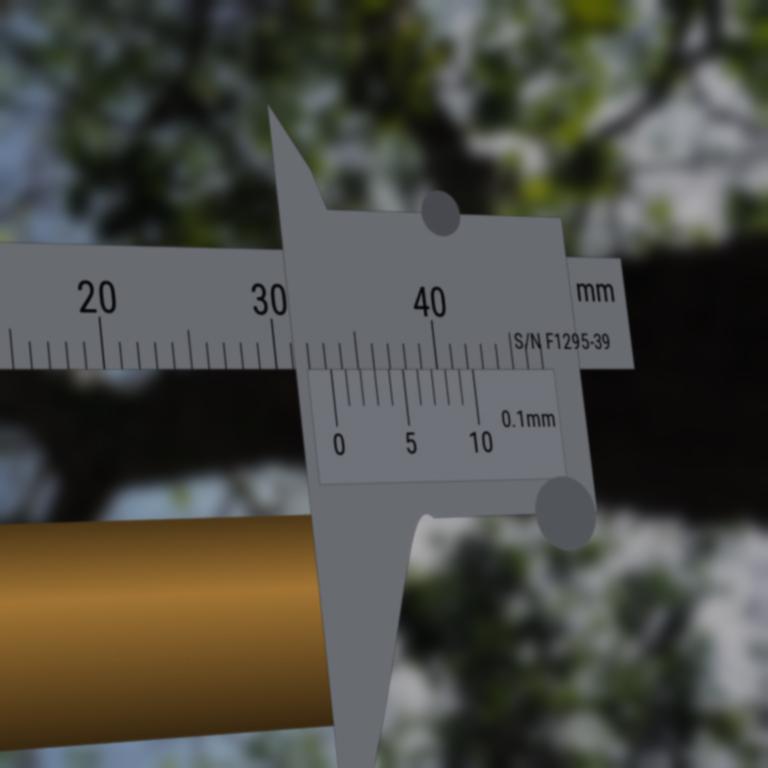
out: 33.3 mm
